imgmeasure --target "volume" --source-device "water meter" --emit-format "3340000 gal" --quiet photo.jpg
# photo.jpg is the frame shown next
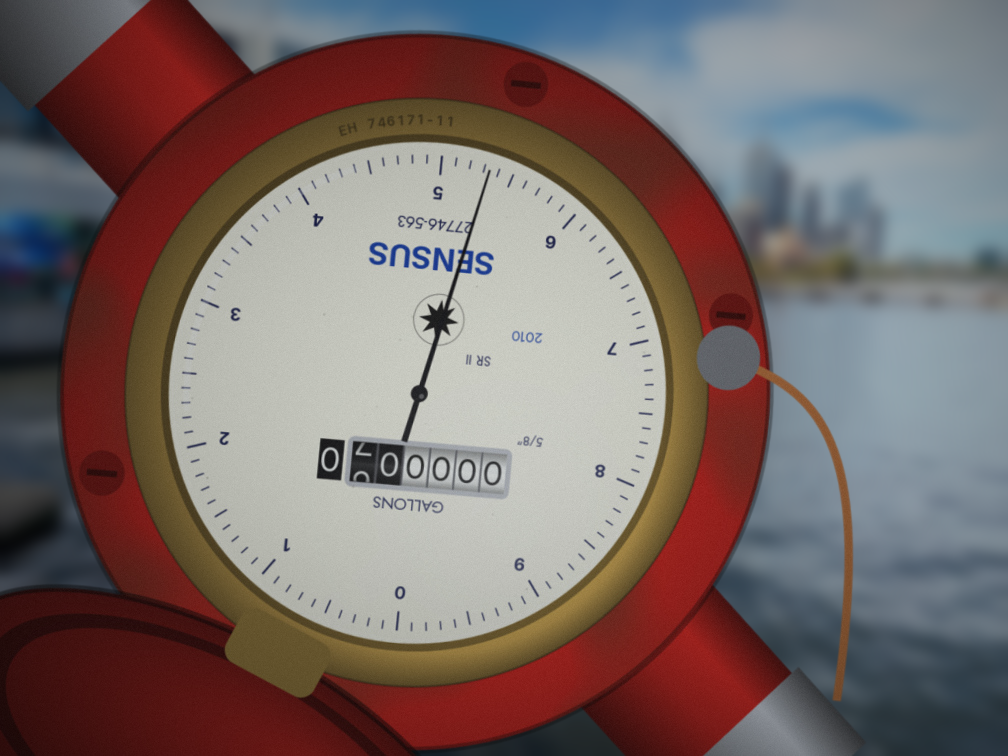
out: 65.3 gal
